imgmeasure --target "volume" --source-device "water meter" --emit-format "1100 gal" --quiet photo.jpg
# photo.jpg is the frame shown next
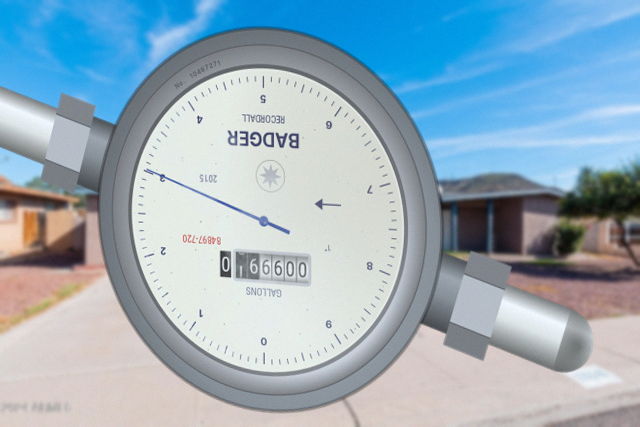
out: 99913.0 gal
